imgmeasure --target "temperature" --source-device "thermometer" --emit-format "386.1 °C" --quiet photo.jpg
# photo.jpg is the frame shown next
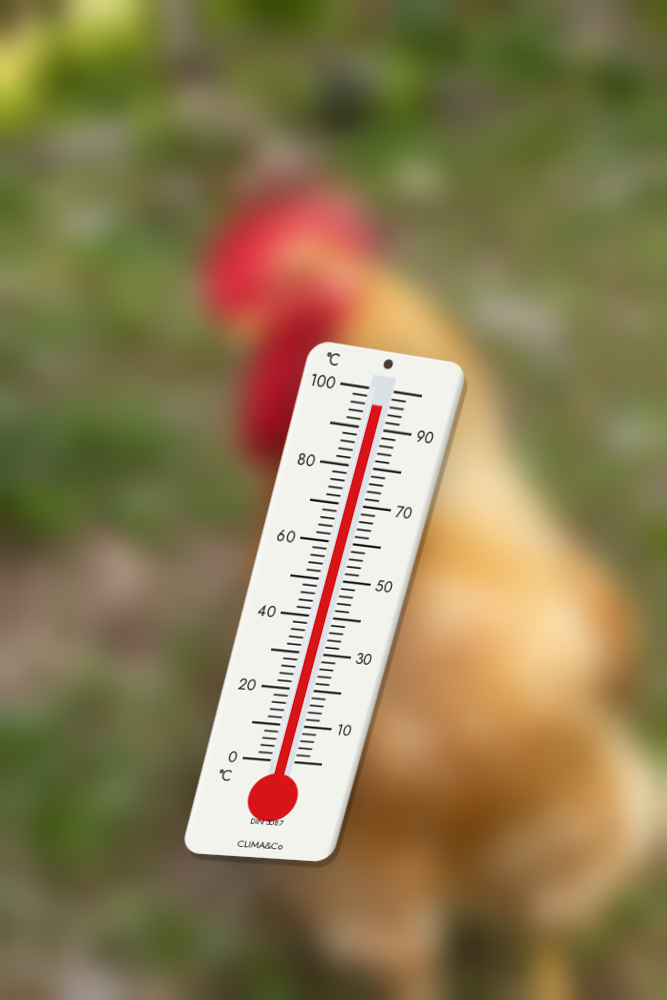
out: 96 °C
